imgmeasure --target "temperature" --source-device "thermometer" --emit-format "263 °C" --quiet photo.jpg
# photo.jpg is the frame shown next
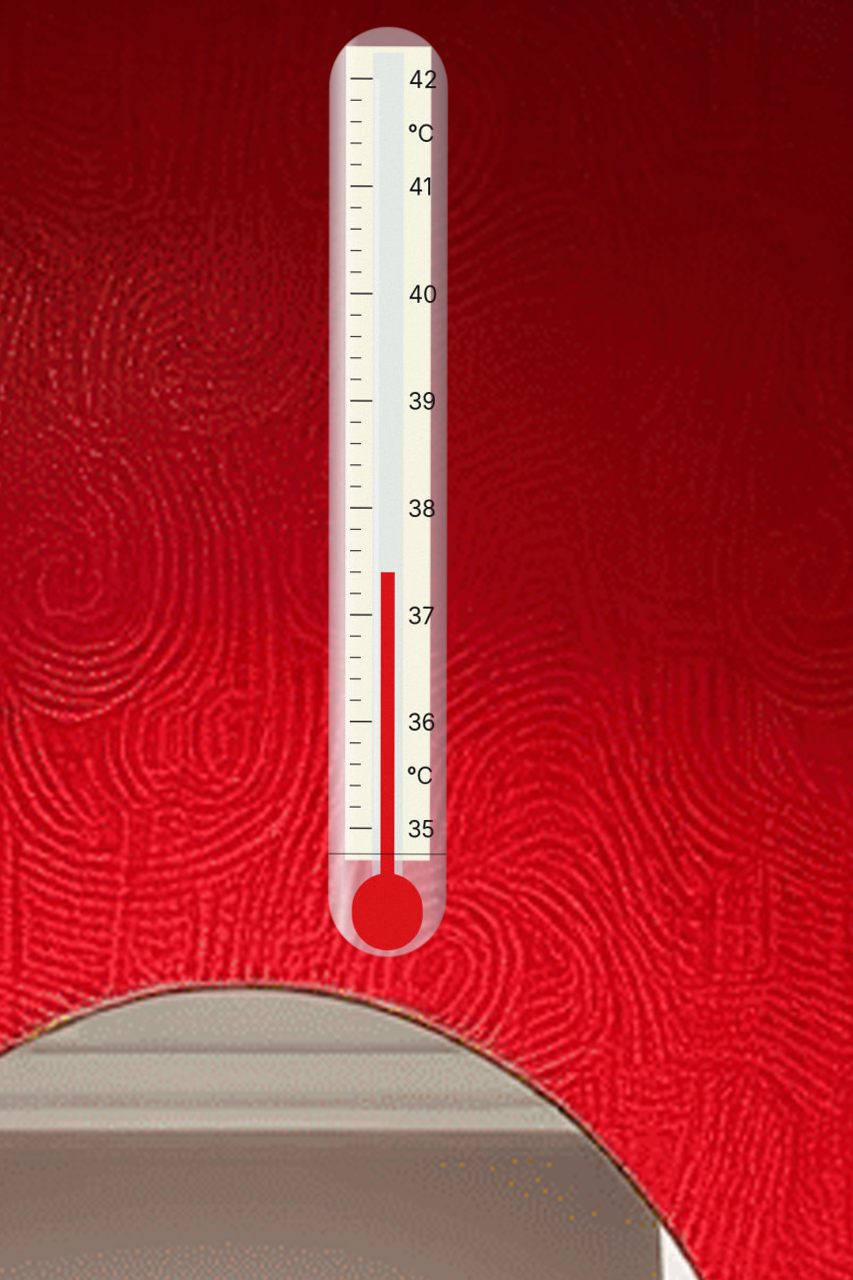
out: 37.4 °C
